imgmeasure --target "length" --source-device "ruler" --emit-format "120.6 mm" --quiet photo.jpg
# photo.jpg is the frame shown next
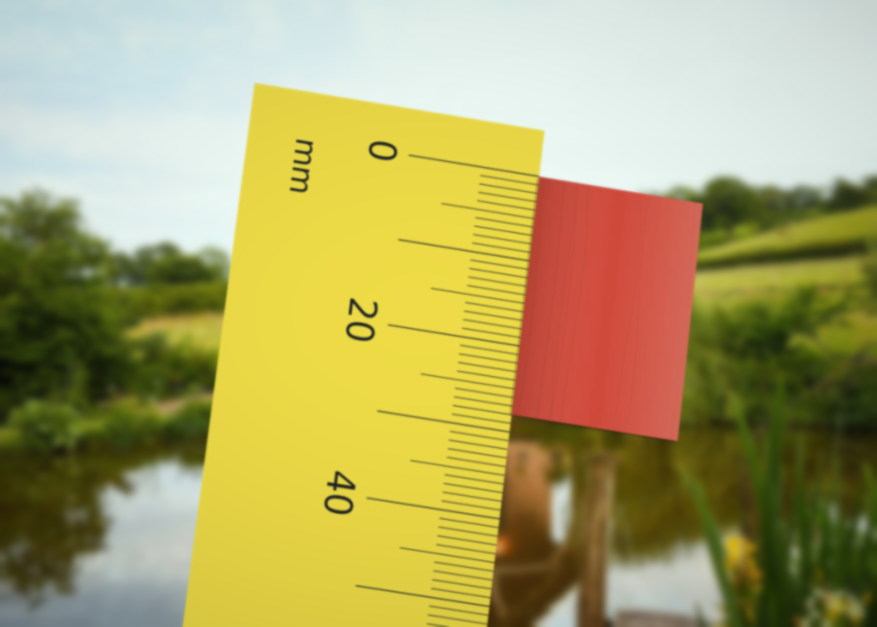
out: 28 mm
